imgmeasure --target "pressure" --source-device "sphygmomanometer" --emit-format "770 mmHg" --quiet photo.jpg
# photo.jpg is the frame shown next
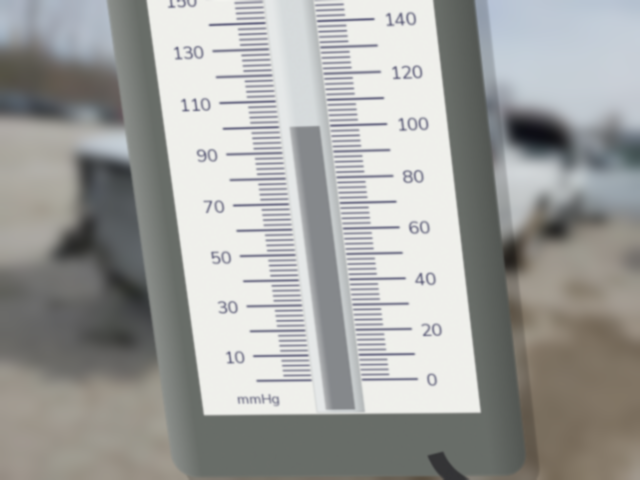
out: 100 mmHg
